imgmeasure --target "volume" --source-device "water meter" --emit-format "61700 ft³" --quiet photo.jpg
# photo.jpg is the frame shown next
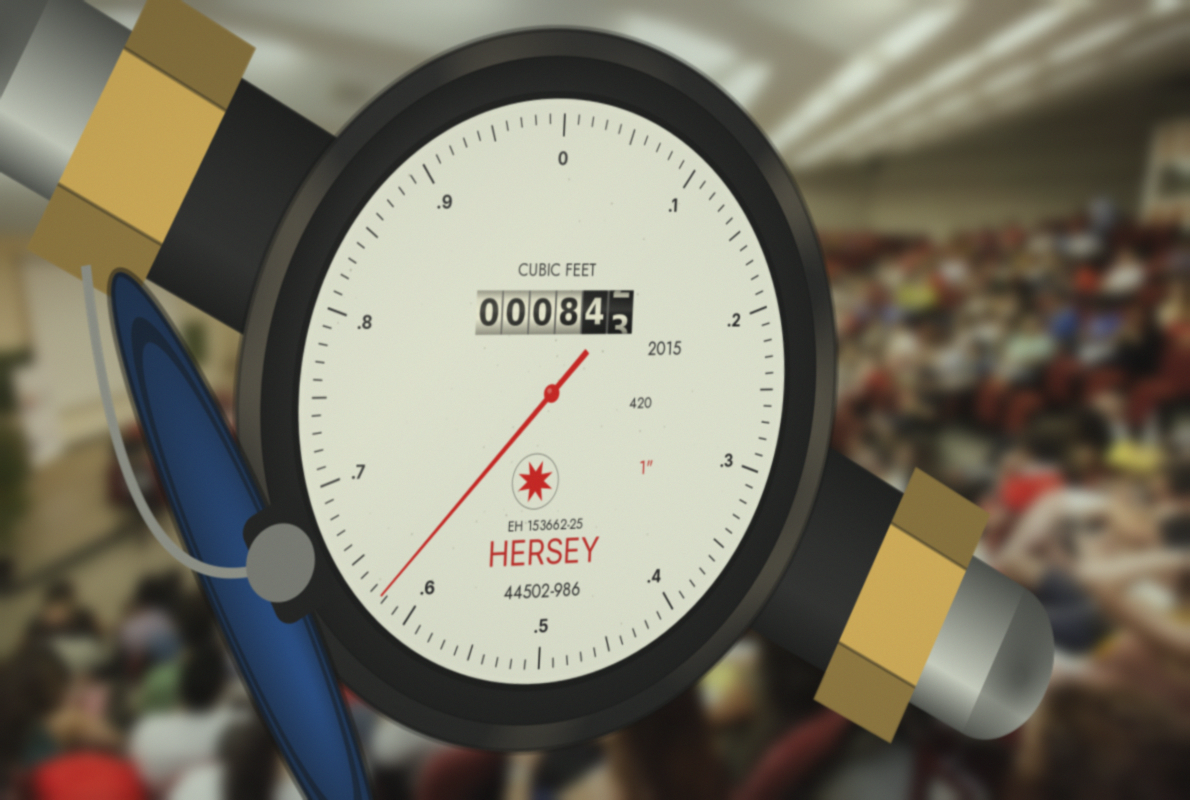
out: 842.62 ft³
